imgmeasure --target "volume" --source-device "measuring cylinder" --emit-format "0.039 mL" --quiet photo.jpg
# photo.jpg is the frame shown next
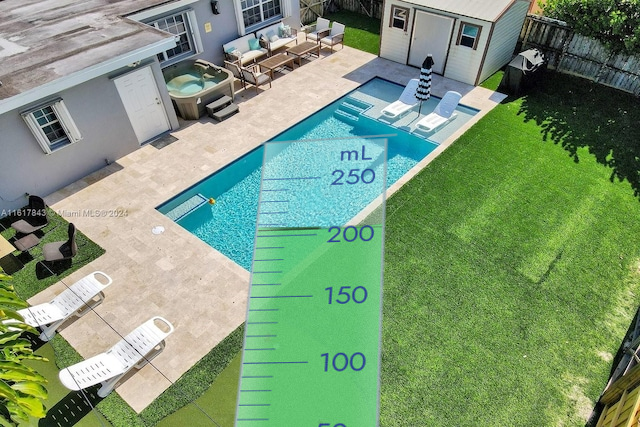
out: 205 mL
